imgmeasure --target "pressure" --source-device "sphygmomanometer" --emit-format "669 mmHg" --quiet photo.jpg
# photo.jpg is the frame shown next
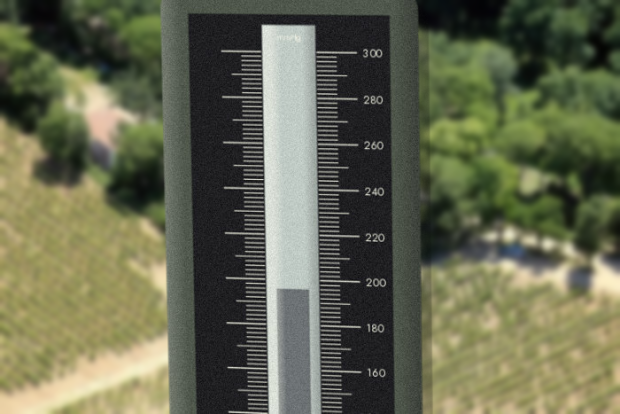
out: 196 mmHg
